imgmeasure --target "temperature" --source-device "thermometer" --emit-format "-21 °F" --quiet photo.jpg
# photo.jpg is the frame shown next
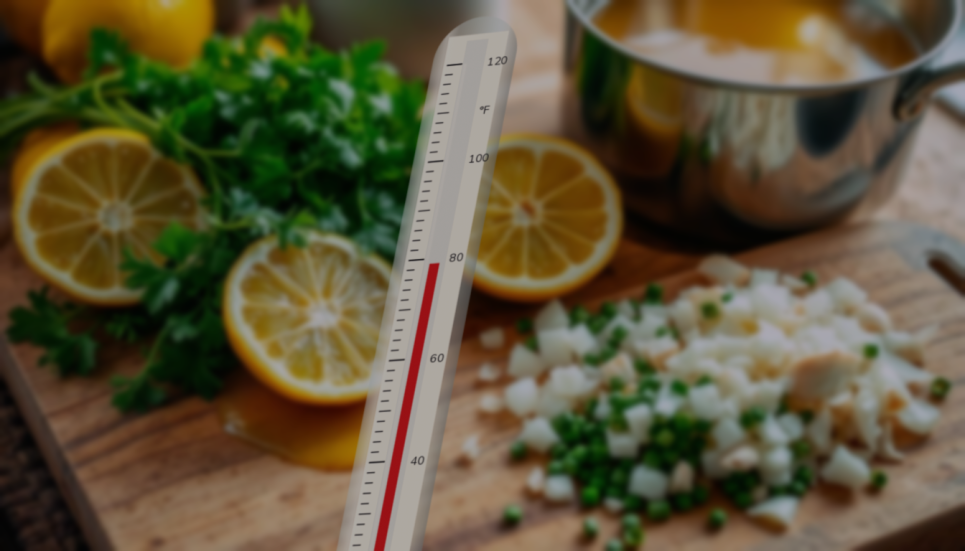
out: 79 °F
